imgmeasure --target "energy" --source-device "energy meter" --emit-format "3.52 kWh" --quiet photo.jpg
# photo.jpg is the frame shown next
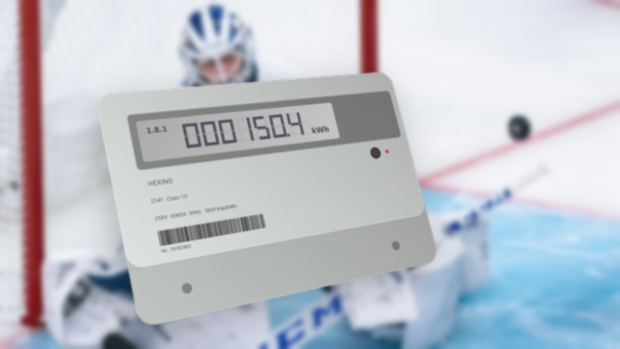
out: 150.4 kWh
